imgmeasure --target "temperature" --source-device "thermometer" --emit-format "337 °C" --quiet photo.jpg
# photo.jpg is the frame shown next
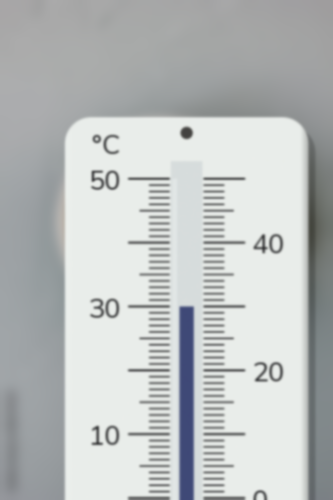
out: 30 °C
